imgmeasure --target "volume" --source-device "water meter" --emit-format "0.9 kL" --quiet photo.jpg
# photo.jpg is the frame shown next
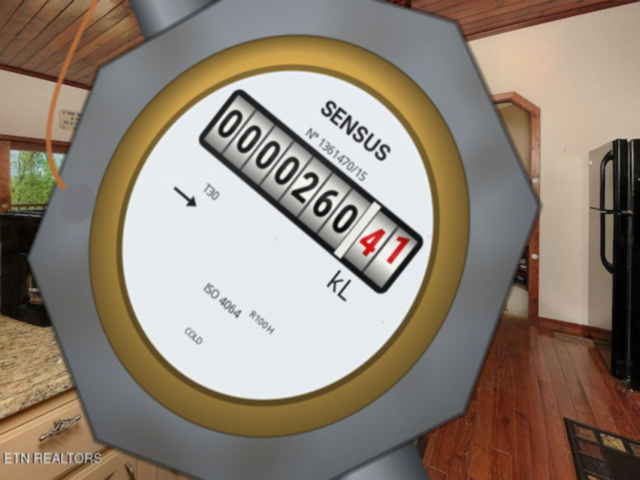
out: 260.41 kL
